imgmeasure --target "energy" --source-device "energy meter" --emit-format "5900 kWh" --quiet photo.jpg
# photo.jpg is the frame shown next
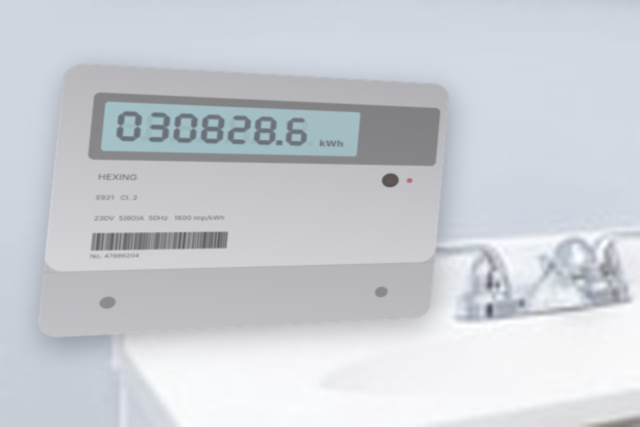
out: 30828.6 kWh
